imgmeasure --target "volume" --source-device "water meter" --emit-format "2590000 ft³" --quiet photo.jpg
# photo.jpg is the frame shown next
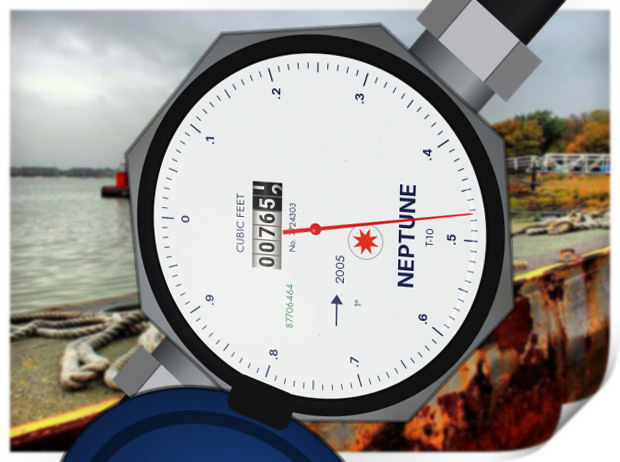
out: 7651.47 ft³
